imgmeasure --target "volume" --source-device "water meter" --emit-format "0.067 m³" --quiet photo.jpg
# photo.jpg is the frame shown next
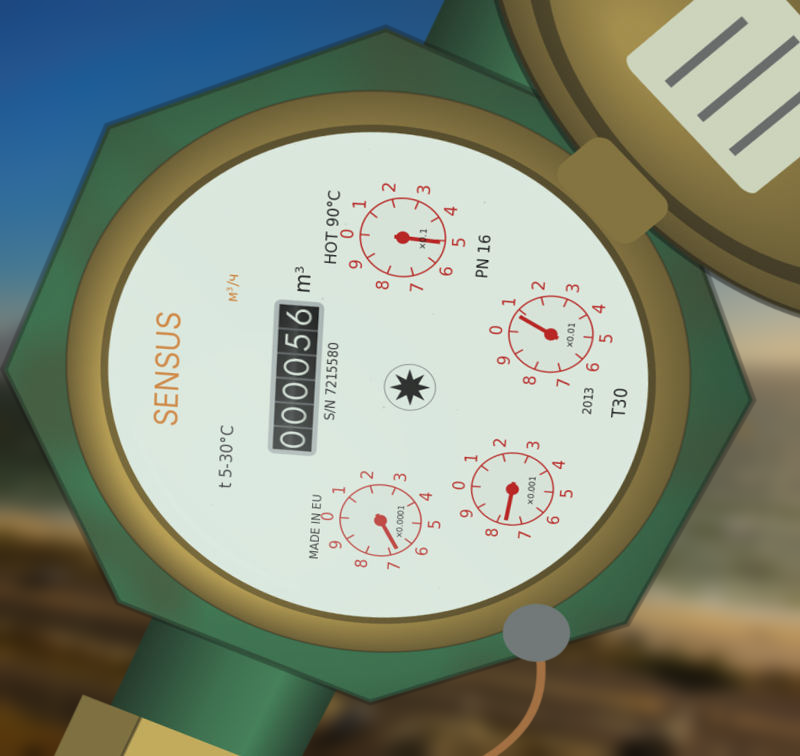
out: 56.5076 m³
